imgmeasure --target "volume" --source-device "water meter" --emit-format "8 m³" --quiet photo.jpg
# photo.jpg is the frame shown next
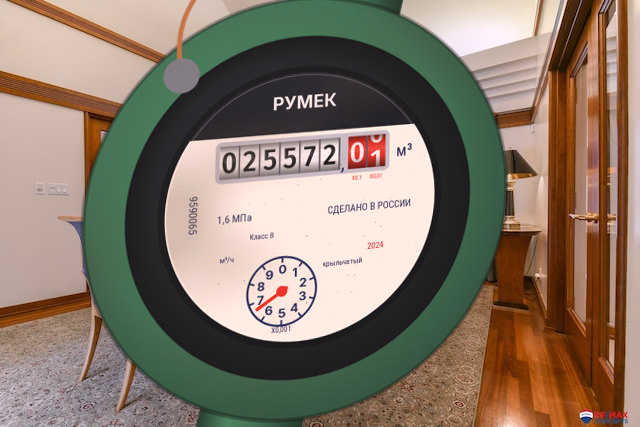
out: 25572.006 m³
